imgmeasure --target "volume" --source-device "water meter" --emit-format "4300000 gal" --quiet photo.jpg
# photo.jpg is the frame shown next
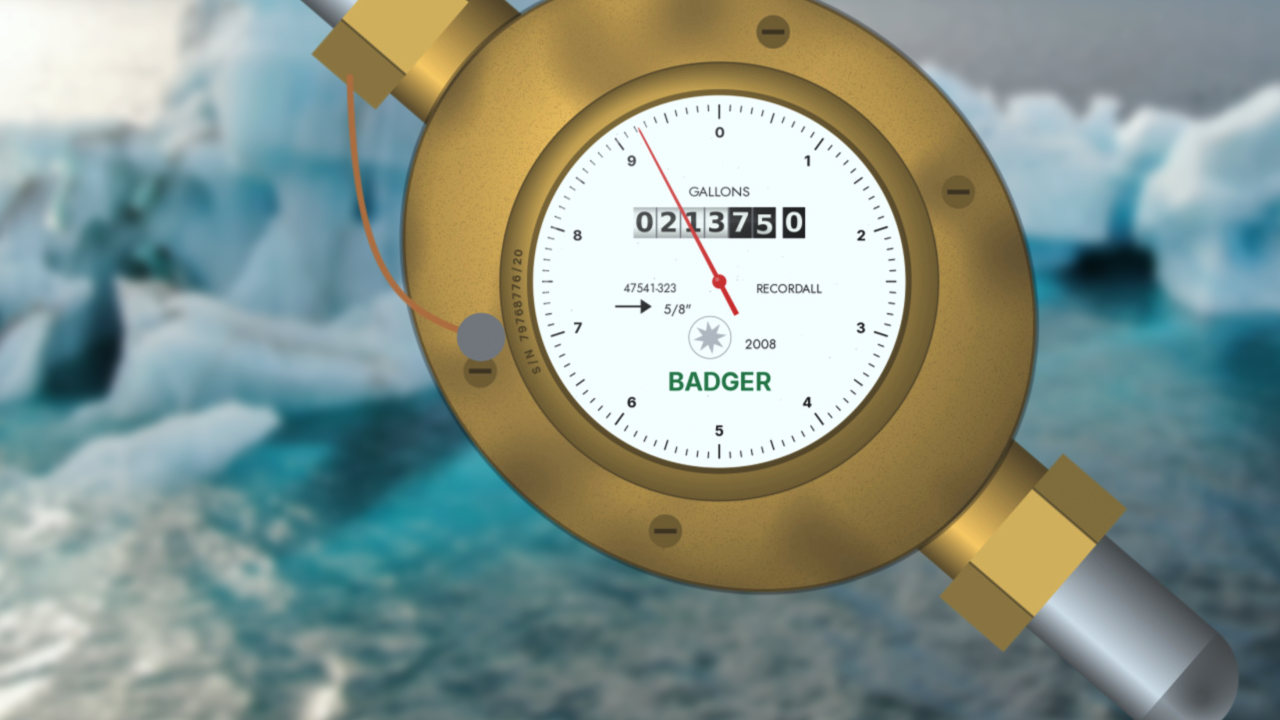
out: 213749.2 gal
